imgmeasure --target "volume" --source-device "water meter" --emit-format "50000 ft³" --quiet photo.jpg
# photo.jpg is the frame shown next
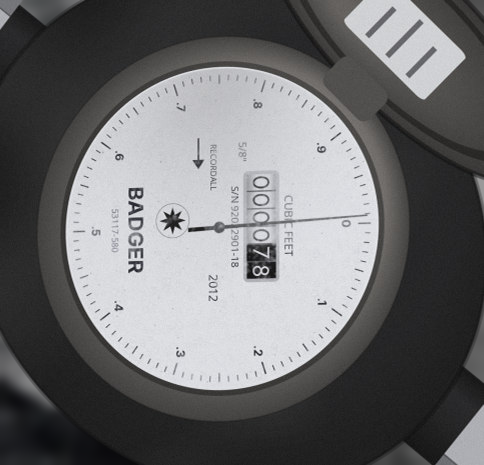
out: 77.99 ft³
